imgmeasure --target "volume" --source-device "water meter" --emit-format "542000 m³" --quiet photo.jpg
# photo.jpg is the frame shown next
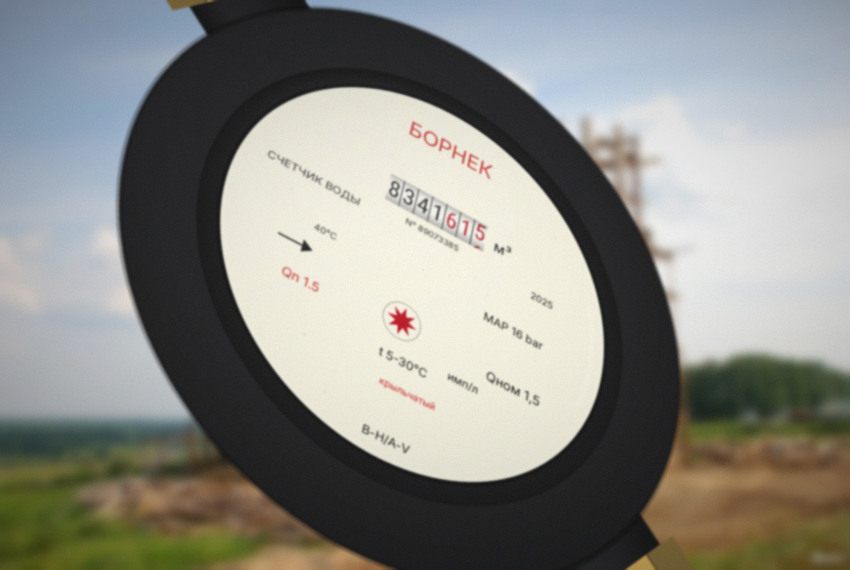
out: 8341.615 m³
